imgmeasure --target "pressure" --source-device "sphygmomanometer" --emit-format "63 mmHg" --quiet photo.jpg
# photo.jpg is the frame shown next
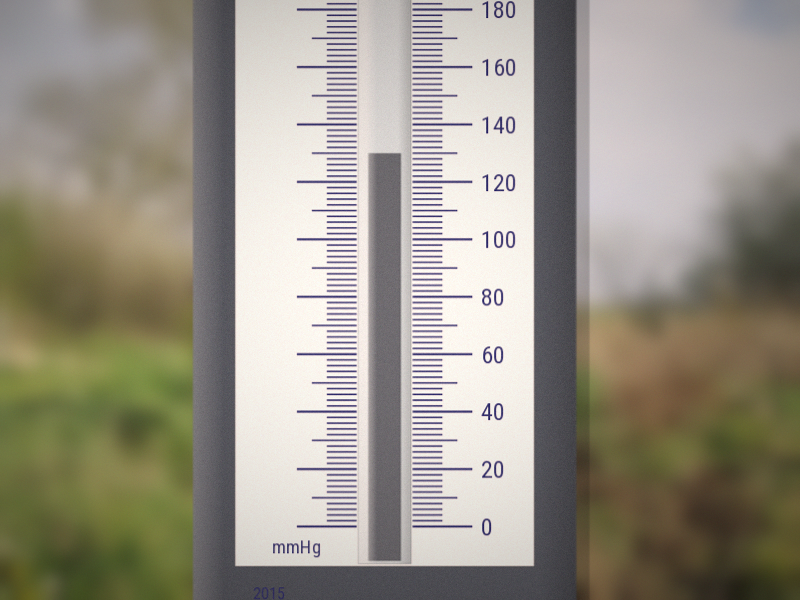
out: 130 mmHg
